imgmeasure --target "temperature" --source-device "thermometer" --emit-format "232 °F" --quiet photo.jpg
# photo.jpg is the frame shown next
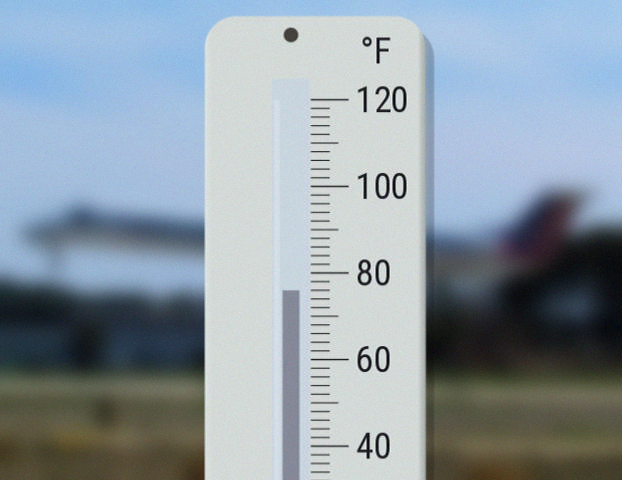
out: 76 °F
